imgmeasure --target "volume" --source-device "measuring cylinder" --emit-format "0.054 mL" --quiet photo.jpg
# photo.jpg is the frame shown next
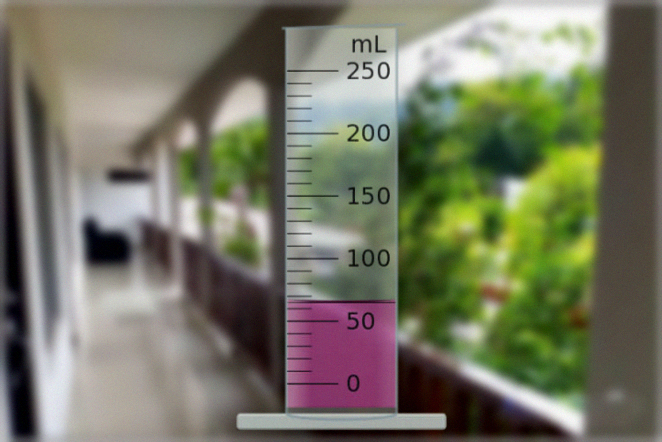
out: 65 mL
